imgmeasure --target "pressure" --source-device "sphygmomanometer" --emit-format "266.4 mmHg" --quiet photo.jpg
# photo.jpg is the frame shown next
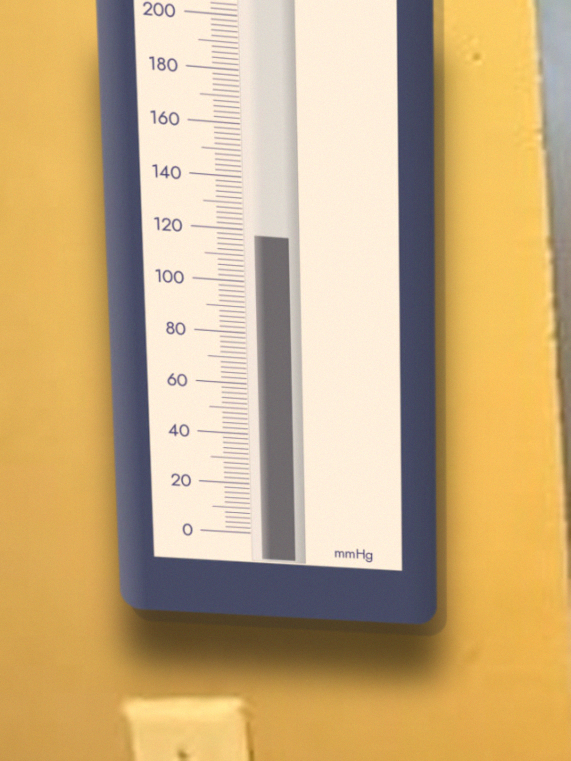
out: 118 mmHg
